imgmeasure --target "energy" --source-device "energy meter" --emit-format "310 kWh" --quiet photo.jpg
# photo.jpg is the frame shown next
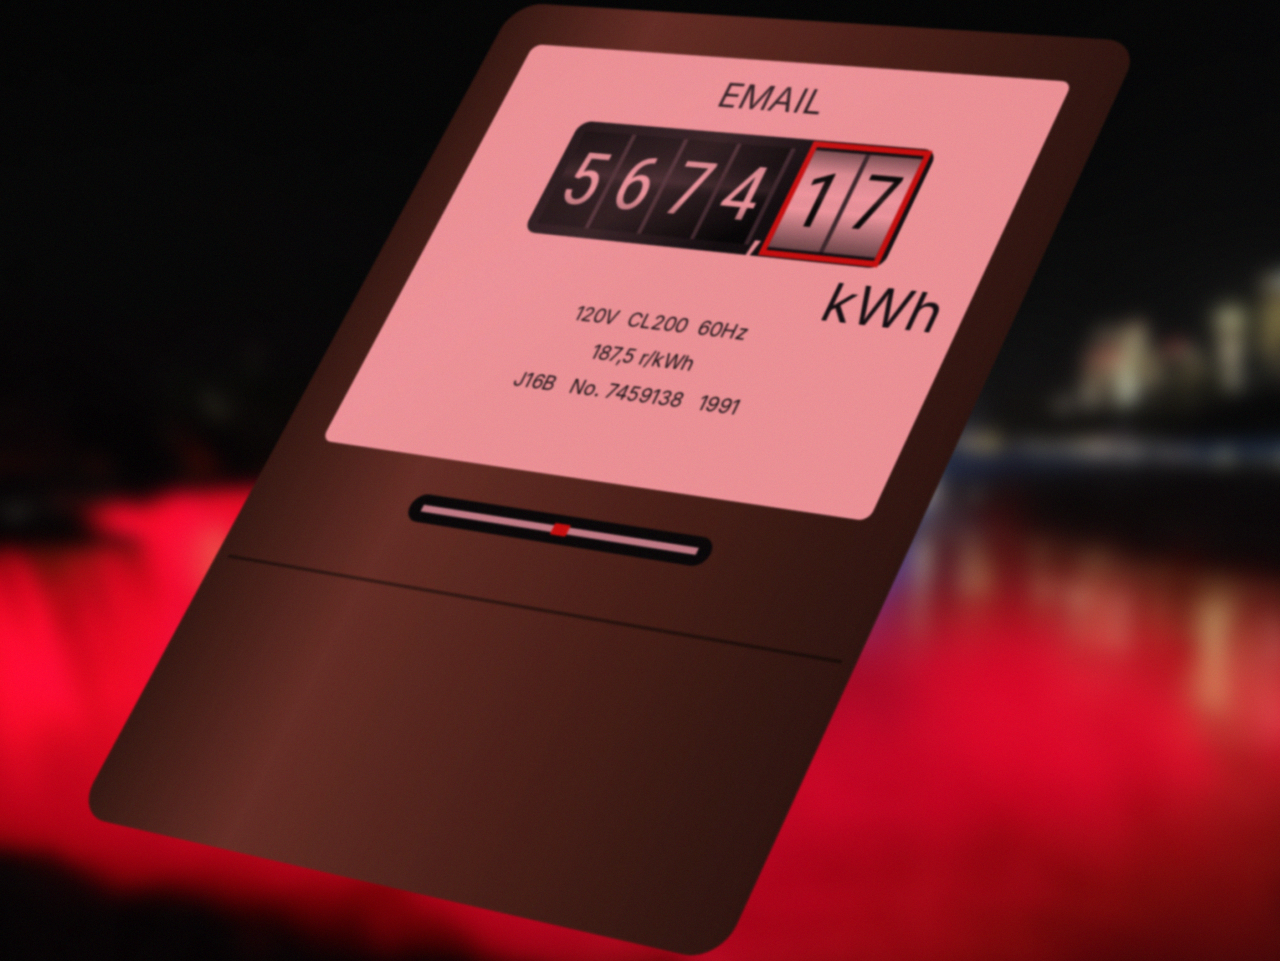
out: 5674.17 kWh
